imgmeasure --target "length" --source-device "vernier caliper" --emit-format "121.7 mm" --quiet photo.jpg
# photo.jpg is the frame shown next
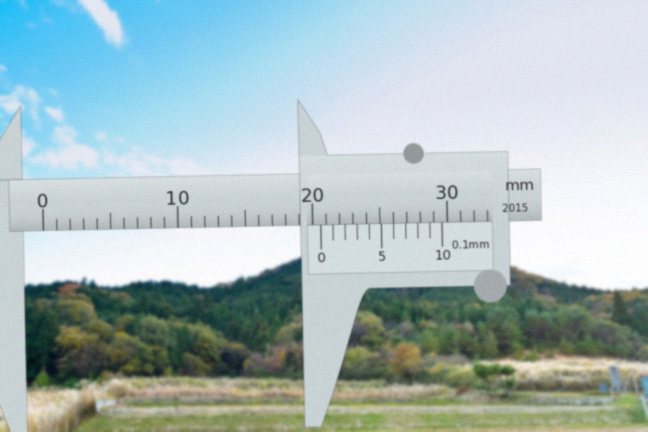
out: 20.6 mm
